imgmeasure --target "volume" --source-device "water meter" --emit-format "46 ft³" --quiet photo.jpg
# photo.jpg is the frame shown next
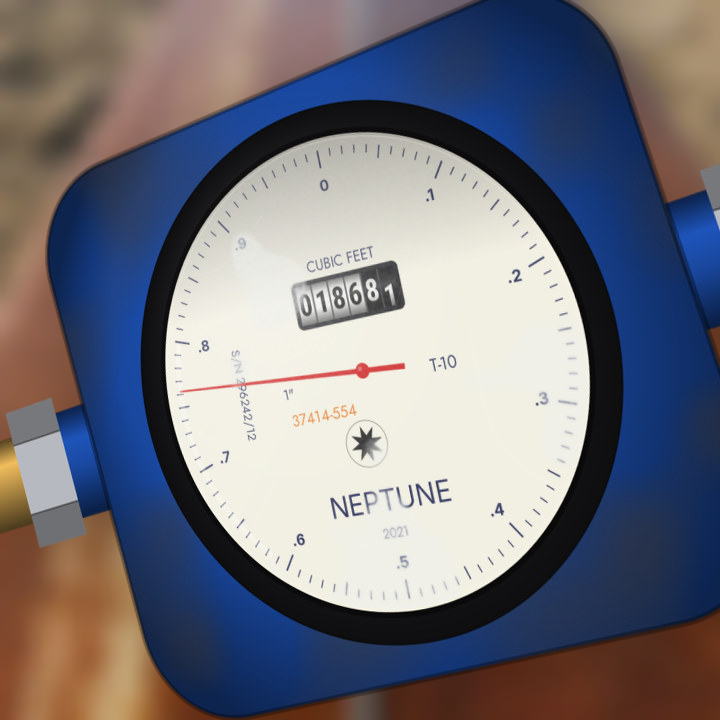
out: 18680.76 ft³
